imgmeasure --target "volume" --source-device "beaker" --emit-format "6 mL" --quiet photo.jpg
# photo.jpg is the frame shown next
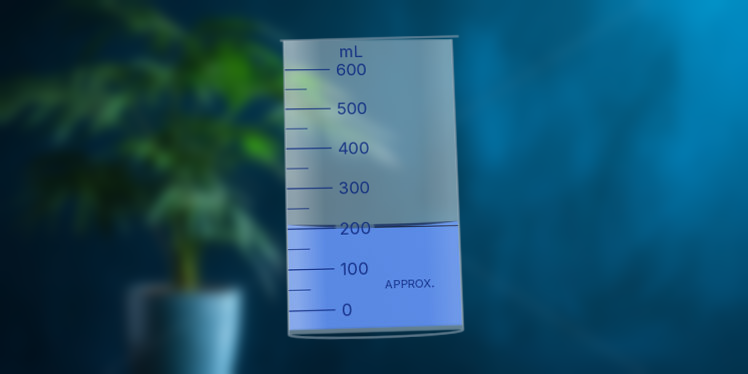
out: 200 mL
